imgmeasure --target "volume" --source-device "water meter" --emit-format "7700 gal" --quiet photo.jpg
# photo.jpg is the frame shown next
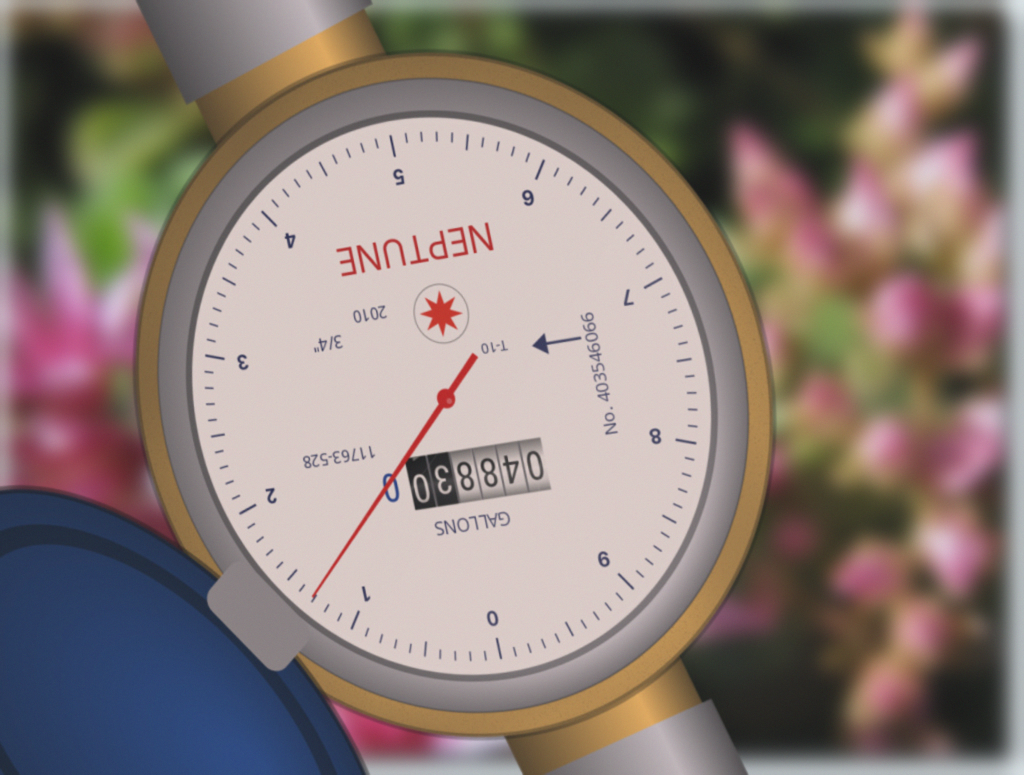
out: 488301.3 gal
